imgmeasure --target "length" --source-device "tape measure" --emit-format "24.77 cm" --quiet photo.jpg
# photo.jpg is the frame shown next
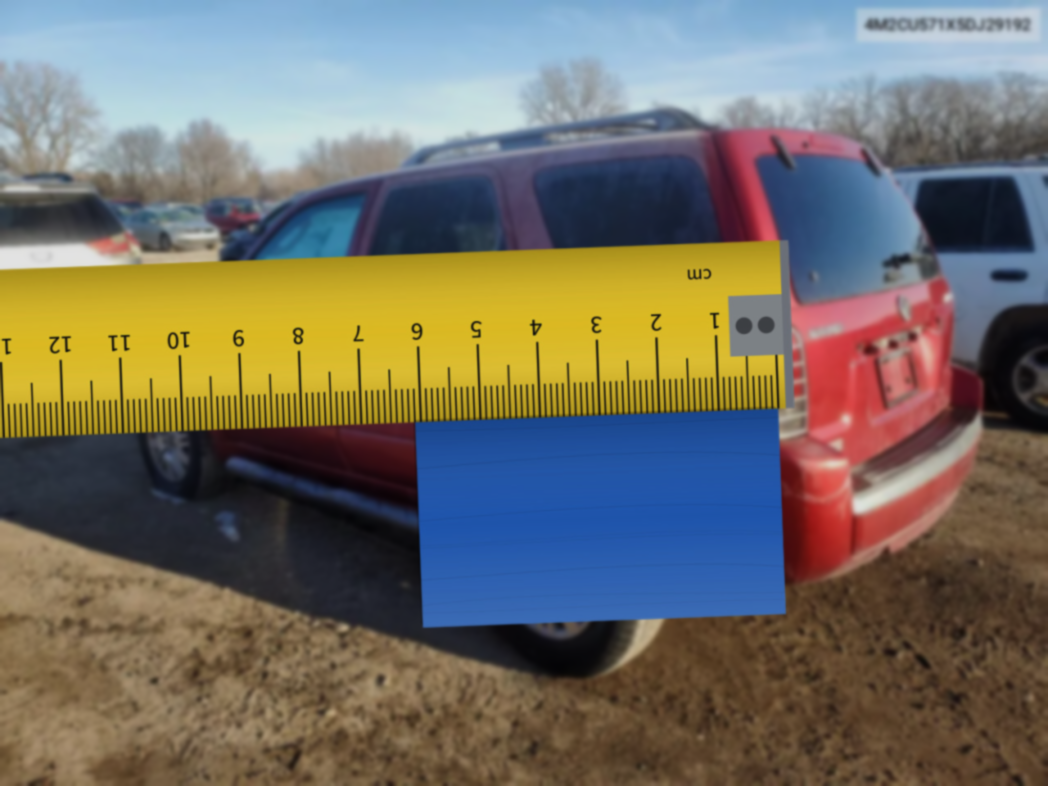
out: 6.1 cm
